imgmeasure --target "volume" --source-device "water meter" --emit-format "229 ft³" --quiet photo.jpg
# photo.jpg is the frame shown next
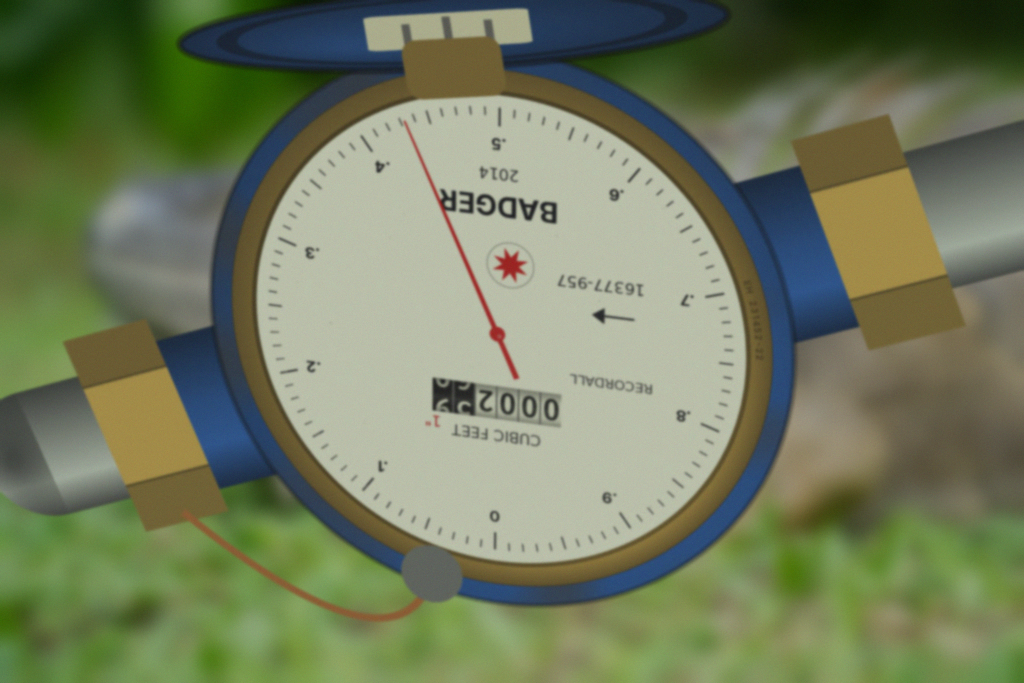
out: 259.43 ft³
